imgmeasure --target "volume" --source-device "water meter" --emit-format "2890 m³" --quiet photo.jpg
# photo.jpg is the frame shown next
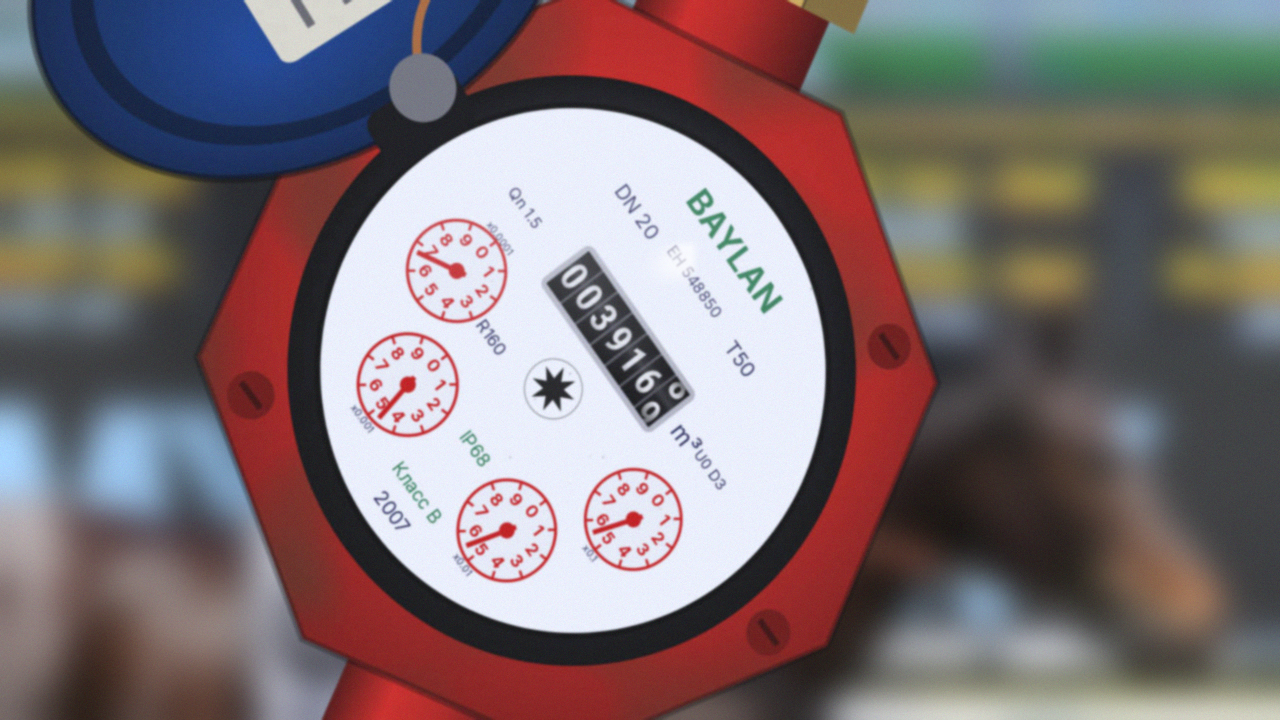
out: 39168.5546 m³
